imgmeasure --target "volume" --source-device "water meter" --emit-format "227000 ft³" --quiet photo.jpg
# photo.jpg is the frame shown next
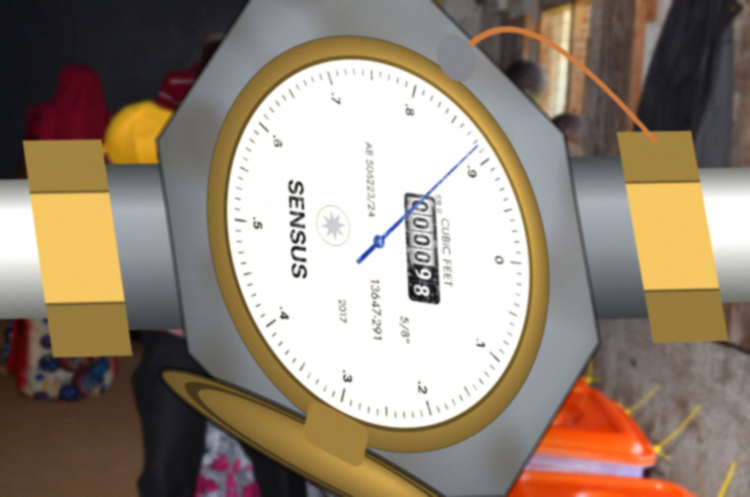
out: 97.88 ft³
